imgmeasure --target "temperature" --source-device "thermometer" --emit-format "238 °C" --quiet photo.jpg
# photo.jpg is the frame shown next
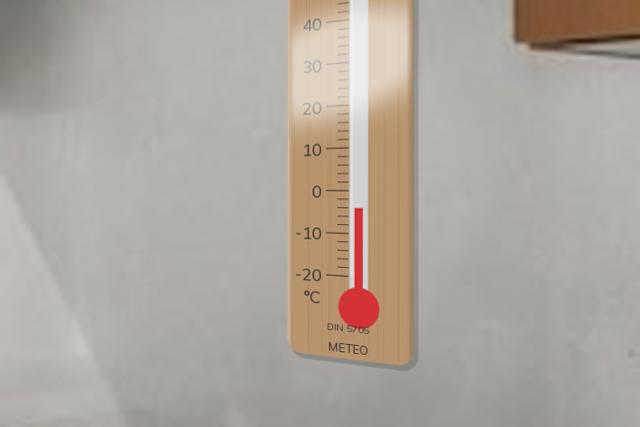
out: -4 °C
